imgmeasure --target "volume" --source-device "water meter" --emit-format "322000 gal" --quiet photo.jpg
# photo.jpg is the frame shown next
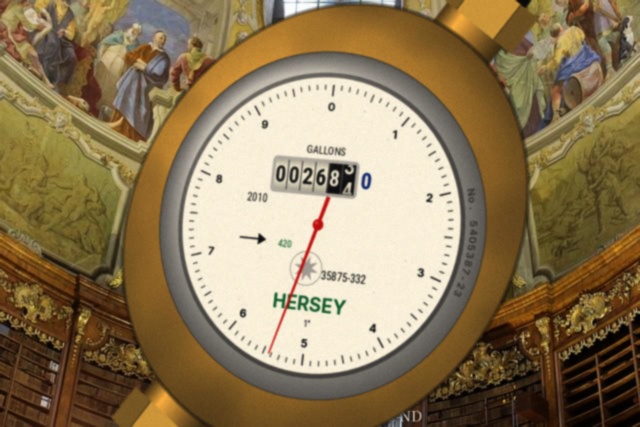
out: 26835.4 gal
